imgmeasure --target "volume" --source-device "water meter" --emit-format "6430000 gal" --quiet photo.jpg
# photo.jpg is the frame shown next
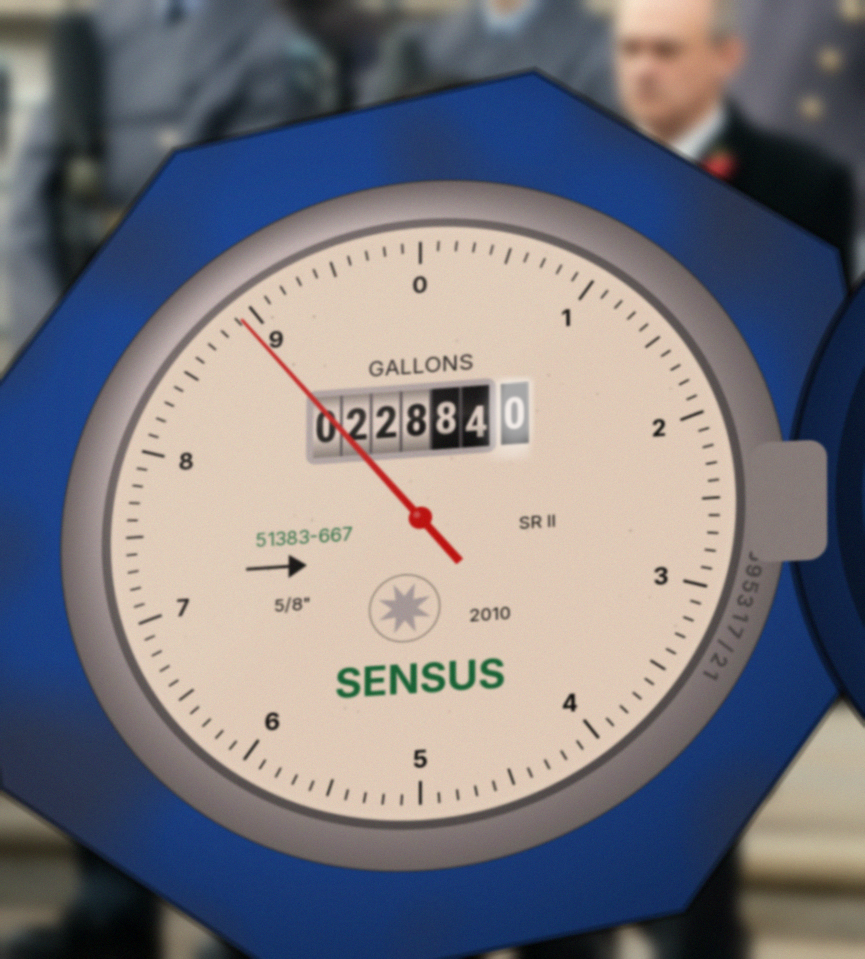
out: 228838.9 gal
